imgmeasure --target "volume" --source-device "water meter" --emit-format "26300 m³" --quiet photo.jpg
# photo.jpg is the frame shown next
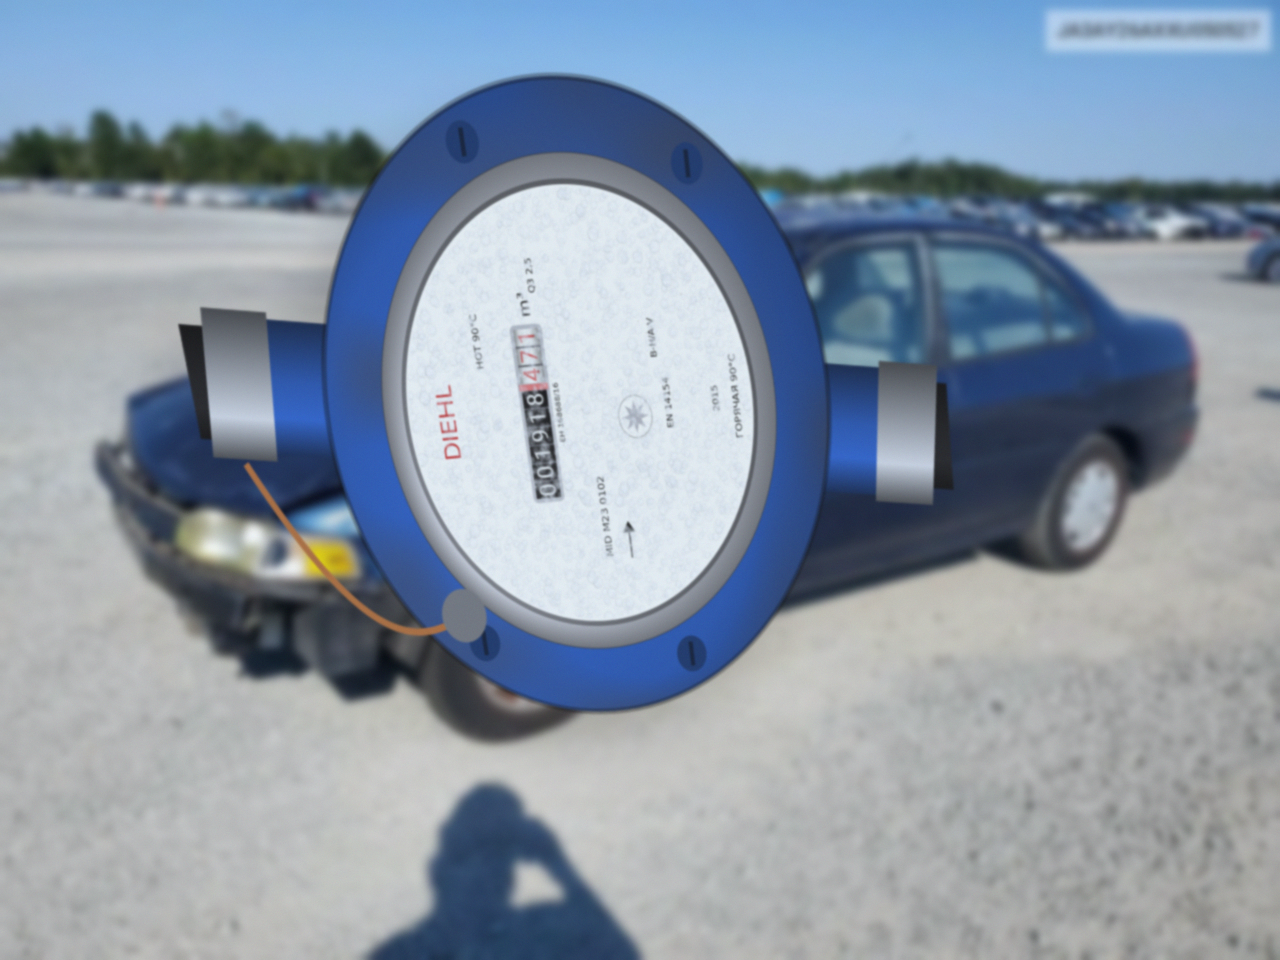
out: 1918.471 m³
